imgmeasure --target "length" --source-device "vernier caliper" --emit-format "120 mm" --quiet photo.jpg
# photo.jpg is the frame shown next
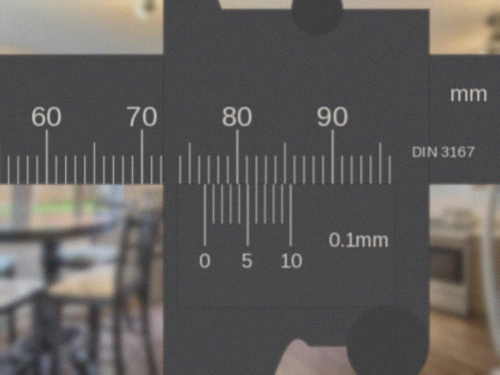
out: 76.6 mm
